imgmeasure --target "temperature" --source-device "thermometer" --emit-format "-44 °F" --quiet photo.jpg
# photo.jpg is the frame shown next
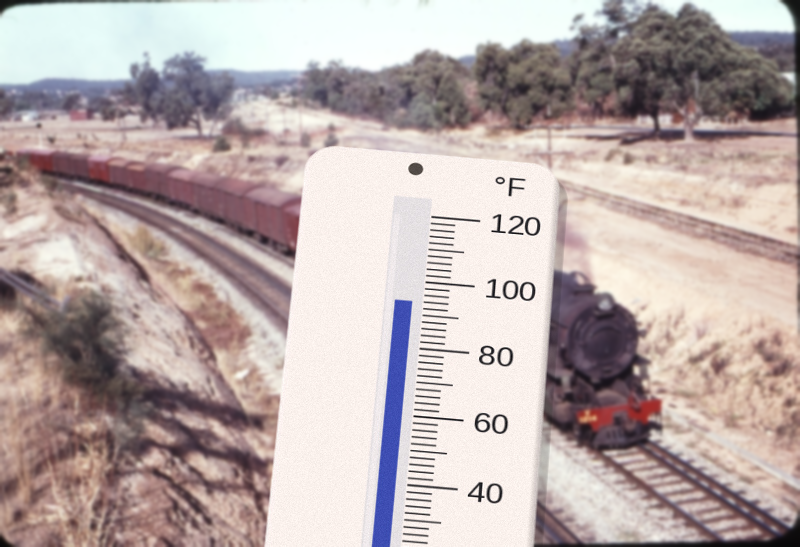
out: 94 °F
